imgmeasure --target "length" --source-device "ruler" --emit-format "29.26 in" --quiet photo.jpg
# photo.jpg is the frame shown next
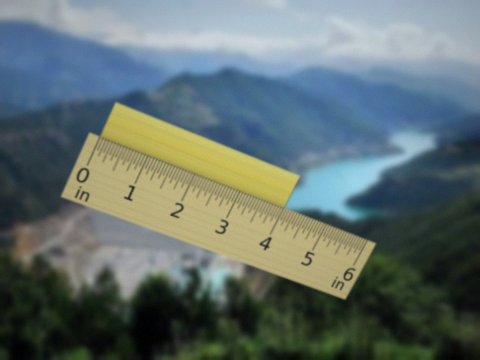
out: 4 in
